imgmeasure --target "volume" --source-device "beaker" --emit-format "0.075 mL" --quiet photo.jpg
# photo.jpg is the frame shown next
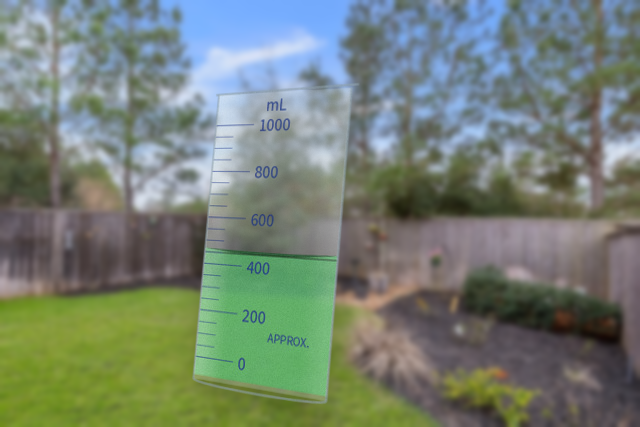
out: 450 mL
